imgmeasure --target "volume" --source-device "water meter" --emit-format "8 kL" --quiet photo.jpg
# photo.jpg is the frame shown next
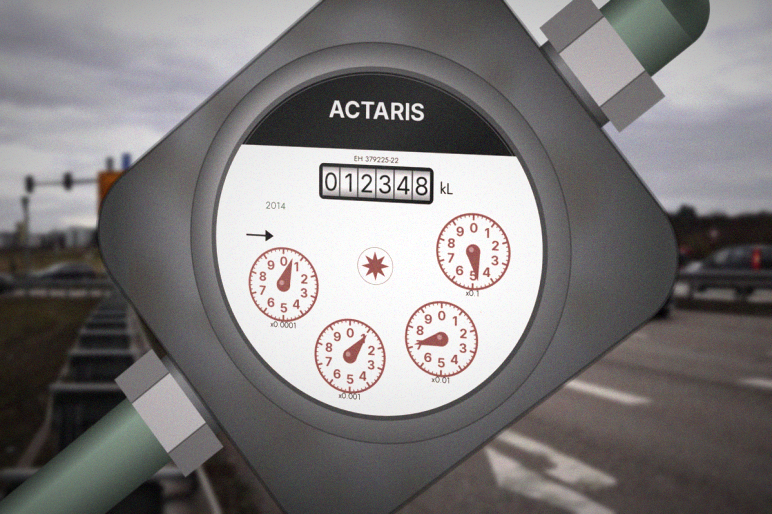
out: 12348.4710 kL
